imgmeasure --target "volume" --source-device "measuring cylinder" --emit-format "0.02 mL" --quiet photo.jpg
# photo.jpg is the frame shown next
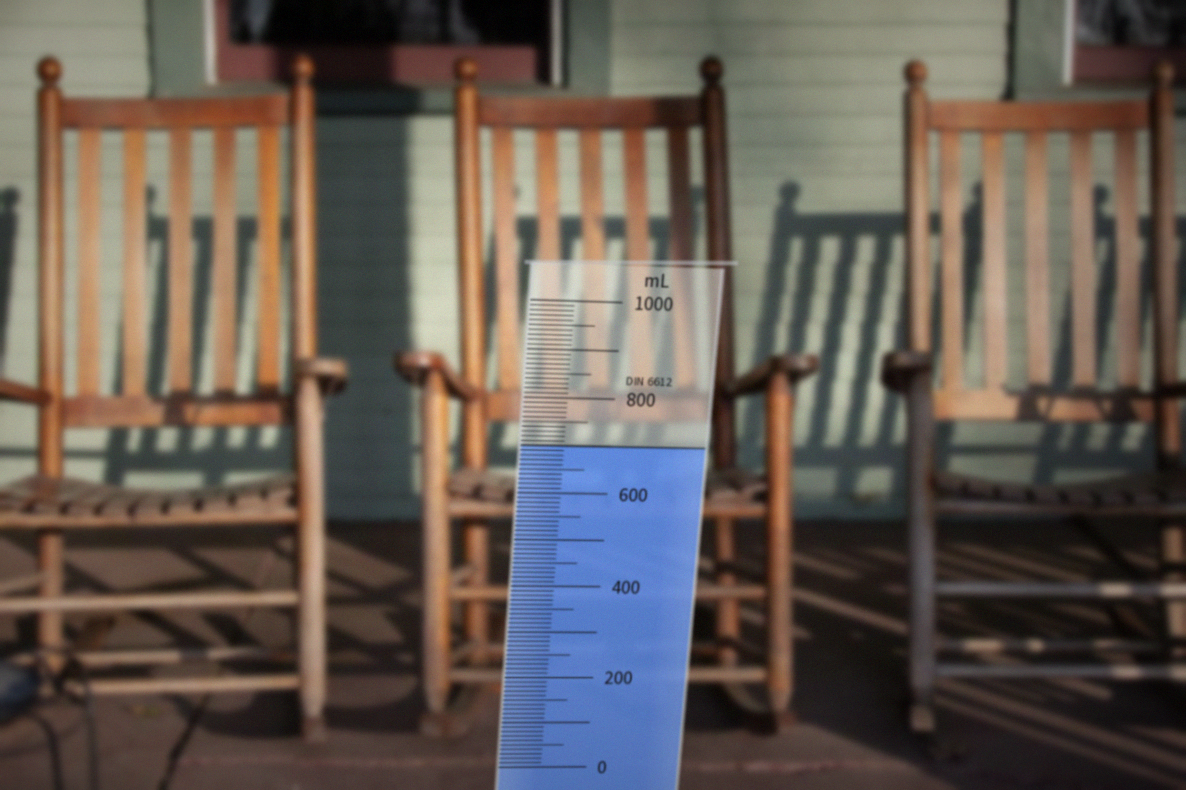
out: 700 mL
